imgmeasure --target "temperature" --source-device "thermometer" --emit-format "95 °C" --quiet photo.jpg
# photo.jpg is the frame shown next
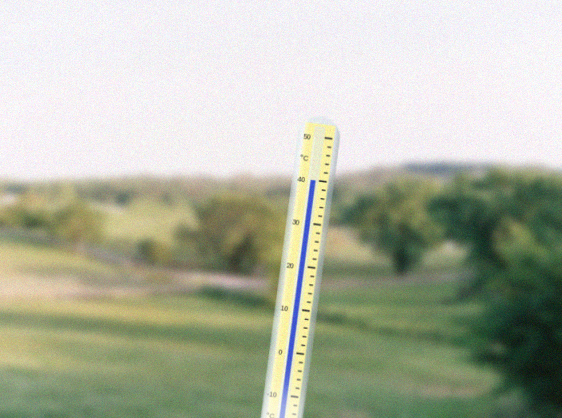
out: 40 °C
